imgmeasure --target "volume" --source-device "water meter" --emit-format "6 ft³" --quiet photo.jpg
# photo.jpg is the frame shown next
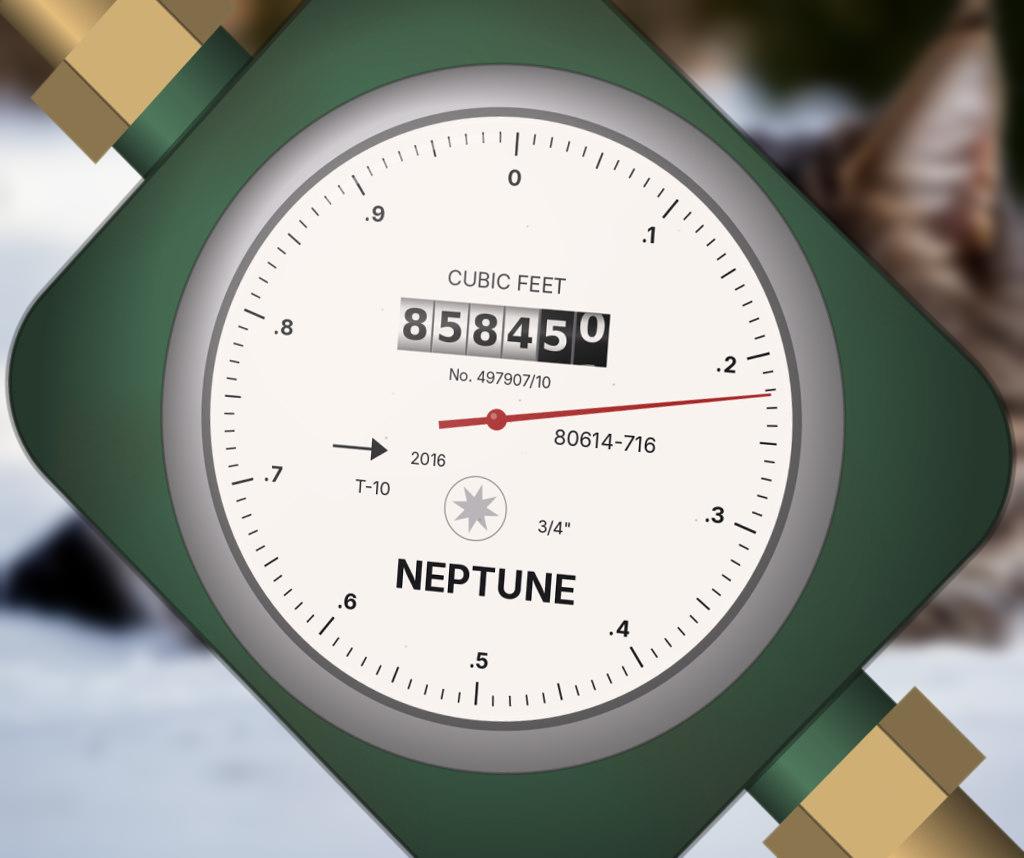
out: 858450.22 ft³
